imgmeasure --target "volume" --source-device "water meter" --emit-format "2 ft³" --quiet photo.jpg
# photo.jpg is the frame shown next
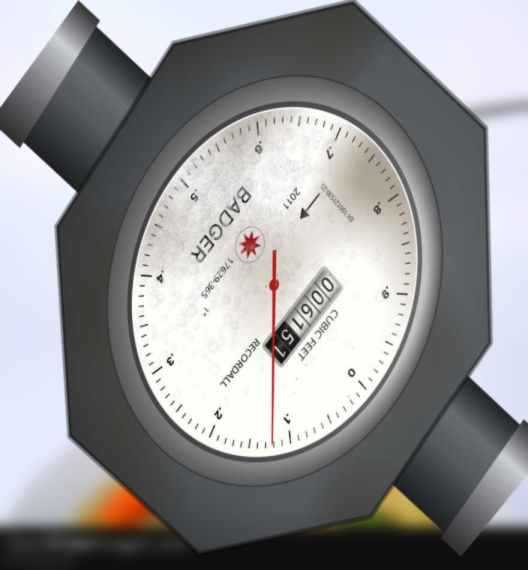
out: 6151.12 ft³
